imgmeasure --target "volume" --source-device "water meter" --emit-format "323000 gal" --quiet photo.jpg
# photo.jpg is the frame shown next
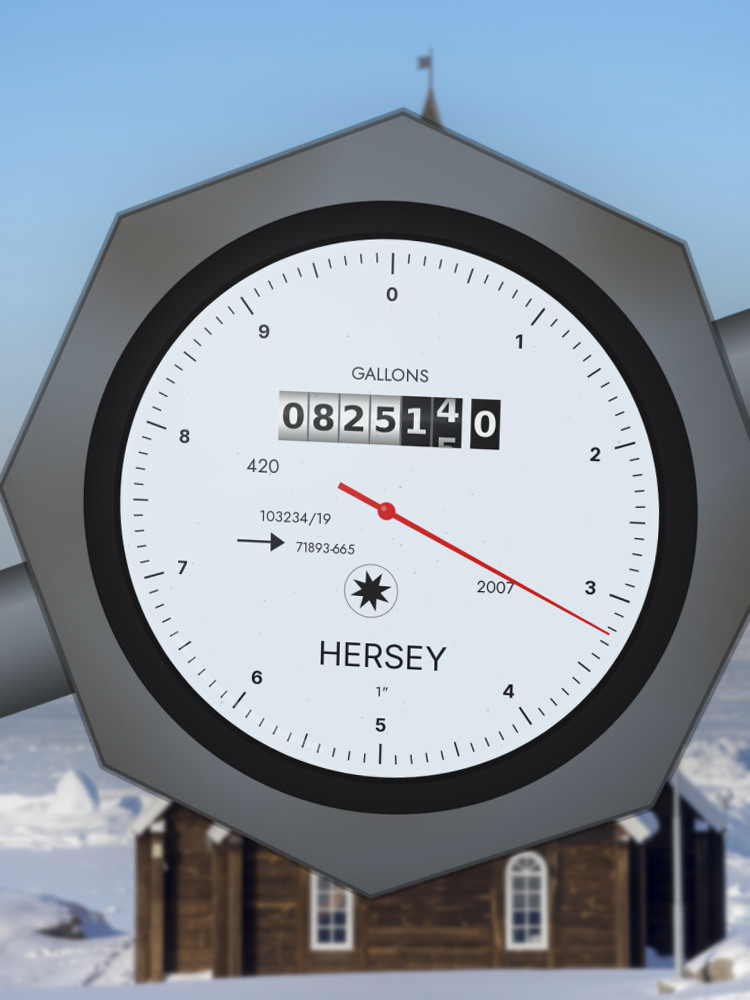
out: 825143.2 gal
